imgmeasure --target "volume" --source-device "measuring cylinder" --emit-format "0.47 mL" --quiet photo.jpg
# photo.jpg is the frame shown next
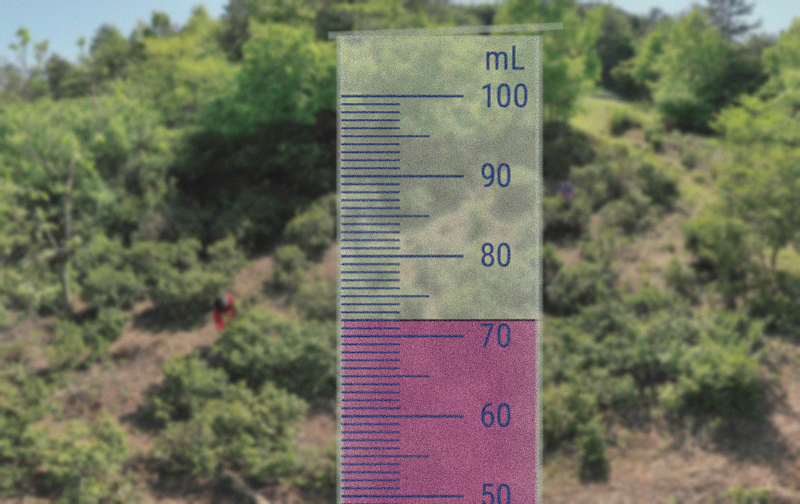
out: 72 mL
